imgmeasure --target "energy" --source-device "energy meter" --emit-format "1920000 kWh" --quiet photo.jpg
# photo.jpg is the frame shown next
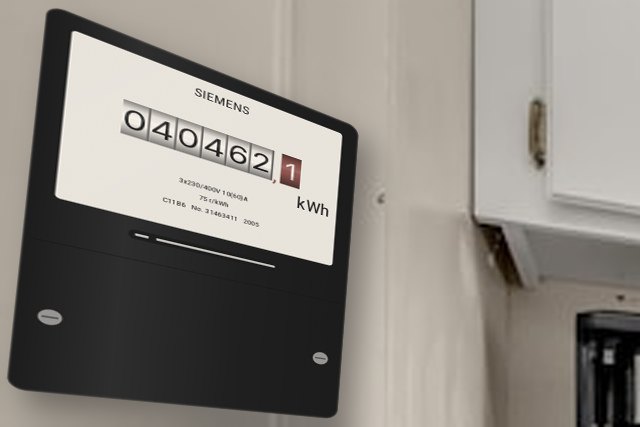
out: 40462.1 kWh
